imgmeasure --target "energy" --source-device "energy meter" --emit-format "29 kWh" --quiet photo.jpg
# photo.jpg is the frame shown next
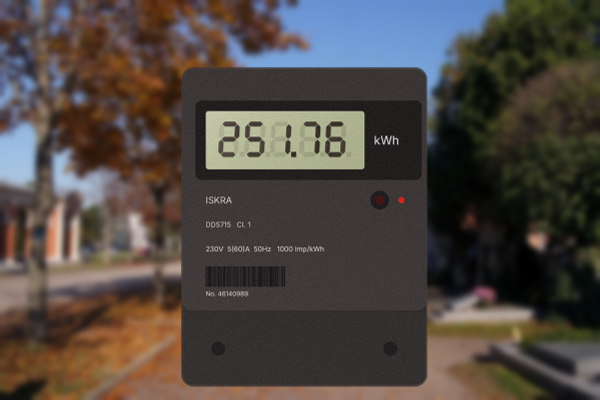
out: 251.76 kWh
